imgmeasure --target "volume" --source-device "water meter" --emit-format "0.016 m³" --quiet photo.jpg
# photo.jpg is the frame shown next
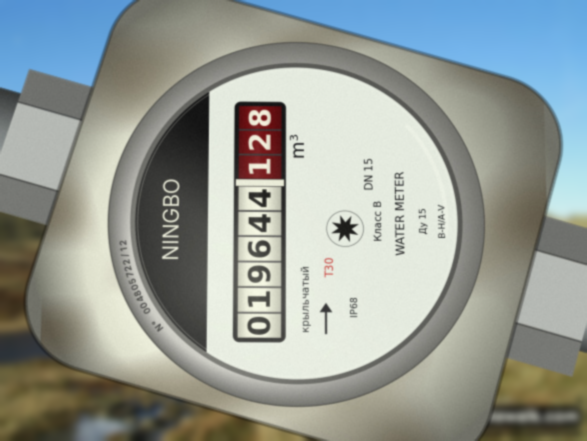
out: 19644.128 m³
